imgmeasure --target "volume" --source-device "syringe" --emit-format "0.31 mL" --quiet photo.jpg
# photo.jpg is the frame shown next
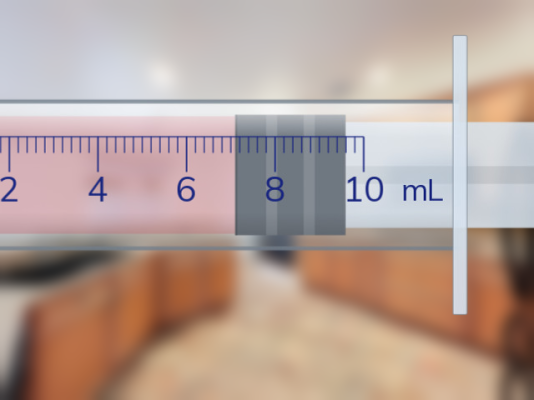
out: 7.1 mL
